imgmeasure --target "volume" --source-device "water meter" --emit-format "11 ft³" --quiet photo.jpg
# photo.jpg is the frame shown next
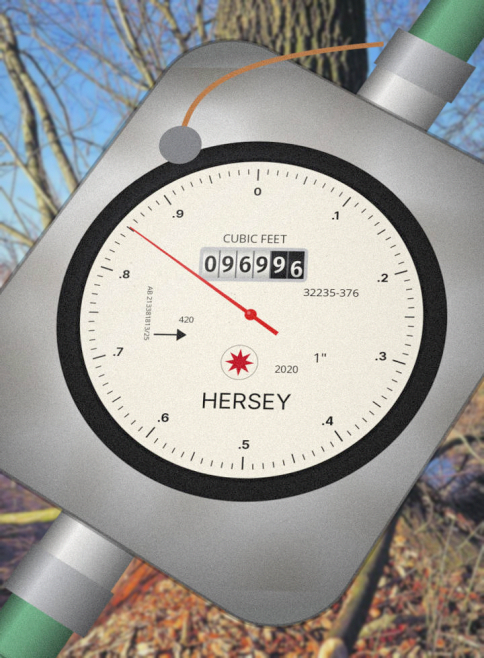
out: 96995.85 ft³
